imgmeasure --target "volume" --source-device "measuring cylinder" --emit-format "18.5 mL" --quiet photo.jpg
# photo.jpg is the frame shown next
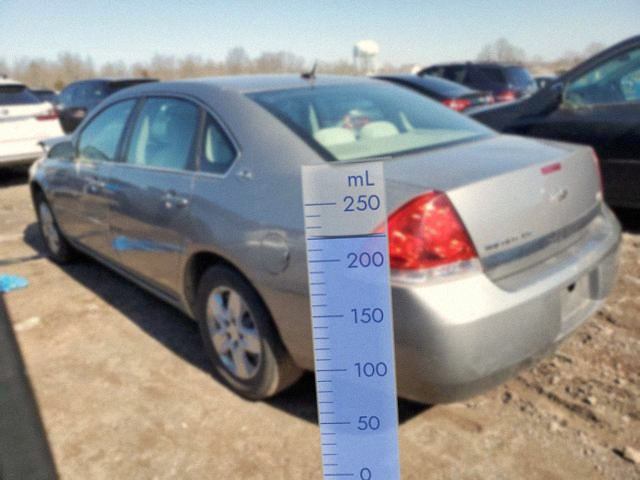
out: 220 mL
